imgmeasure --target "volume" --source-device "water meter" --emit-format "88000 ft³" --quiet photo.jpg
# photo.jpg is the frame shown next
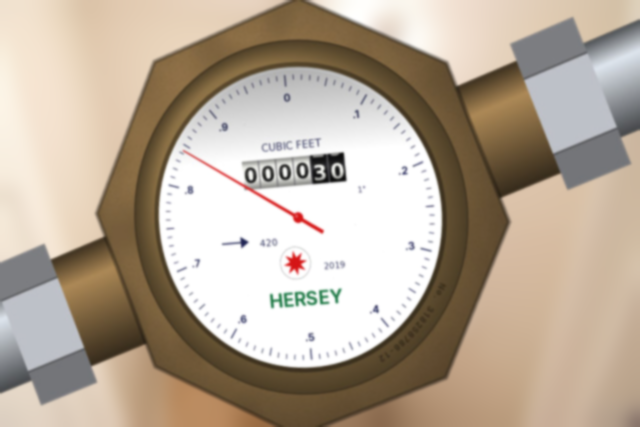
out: 29.84 ft³
